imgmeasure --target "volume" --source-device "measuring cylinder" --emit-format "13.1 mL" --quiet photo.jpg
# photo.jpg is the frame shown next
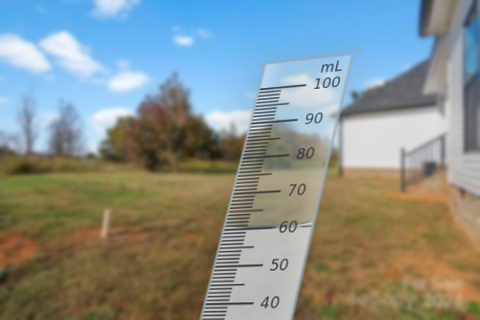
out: 60 mL
